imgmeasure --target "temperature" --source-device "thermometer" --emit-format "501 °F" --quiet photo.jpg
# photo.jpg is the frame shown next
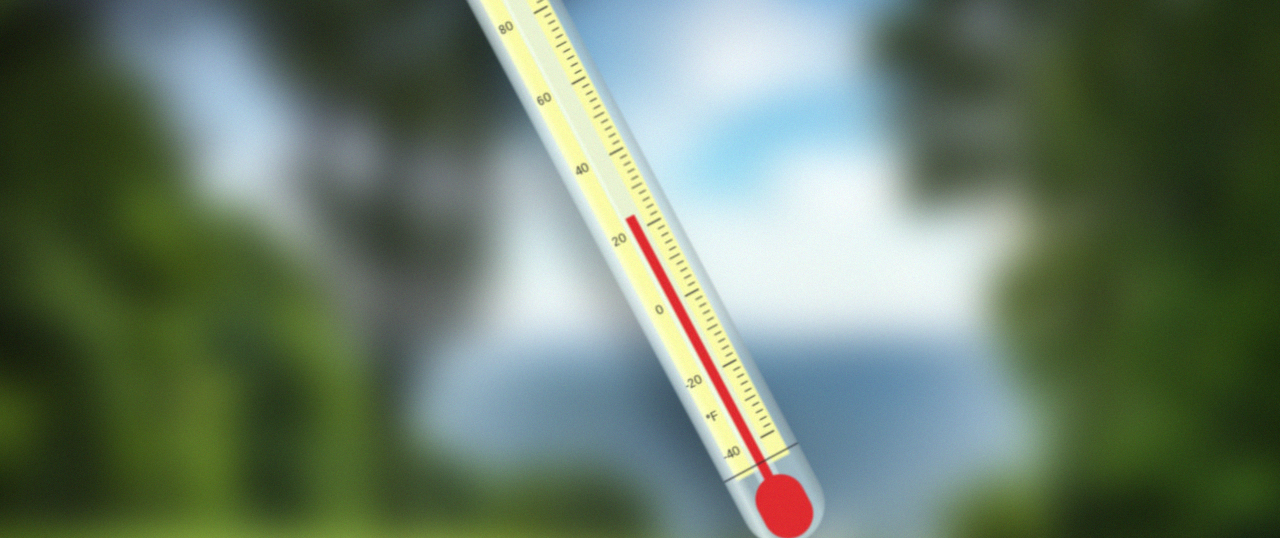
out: 24 °F
